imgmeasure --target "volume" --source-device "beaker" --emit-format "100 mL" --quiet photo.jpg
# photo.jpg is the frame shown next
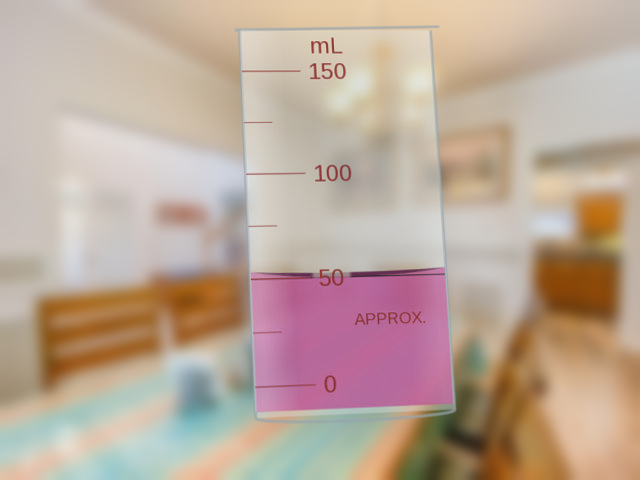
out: 50 mL
